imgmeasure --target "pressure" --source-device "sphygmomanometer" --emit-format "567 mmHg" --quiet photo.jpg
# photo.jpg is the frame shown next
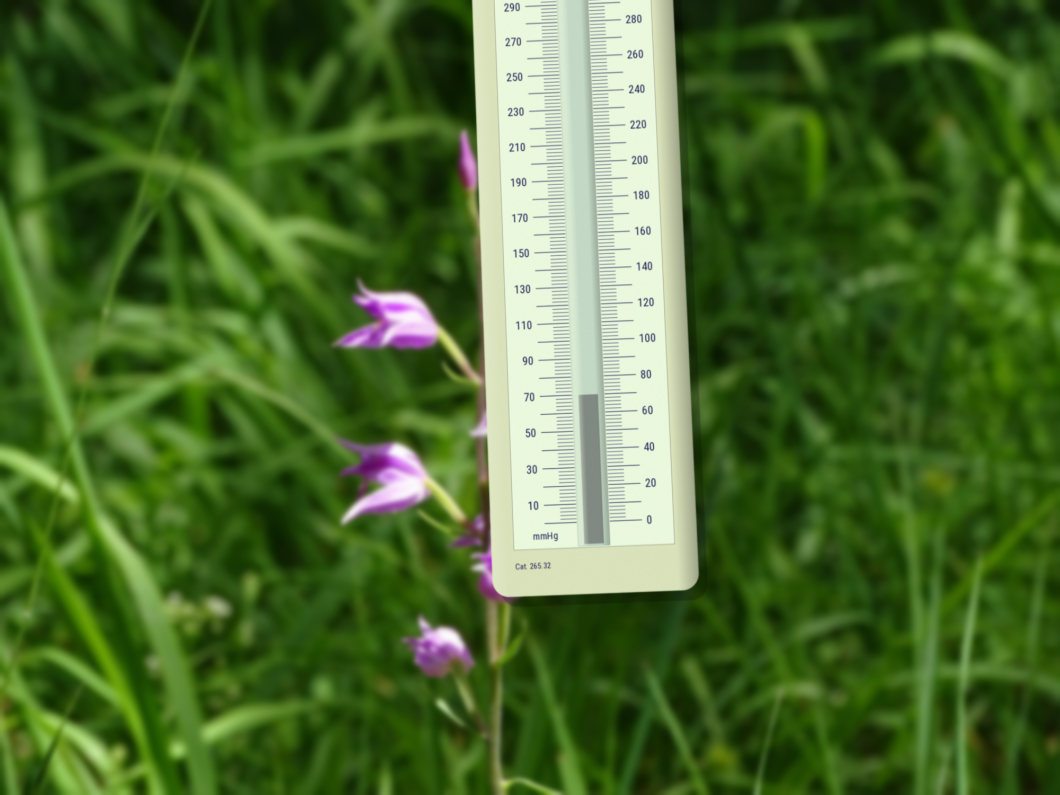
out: 70 mmHg
